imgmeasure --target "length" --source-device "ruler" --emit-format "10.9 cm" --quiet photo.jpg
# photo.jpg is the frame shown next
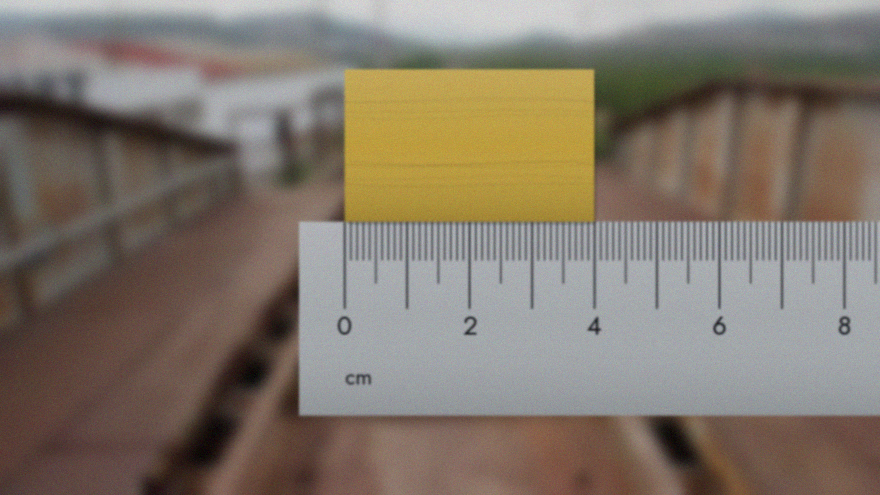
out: 4 cm
